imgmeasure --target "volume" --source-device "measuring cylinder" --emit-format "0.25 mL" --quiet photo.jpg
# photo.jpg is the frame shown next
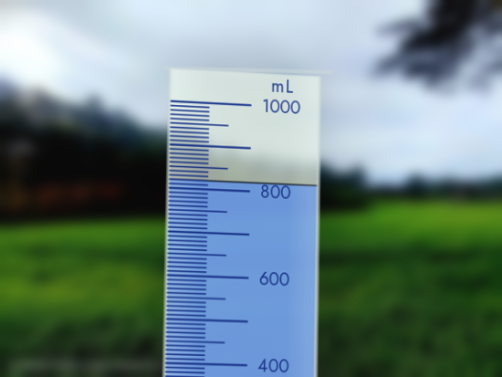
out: 820 mL
